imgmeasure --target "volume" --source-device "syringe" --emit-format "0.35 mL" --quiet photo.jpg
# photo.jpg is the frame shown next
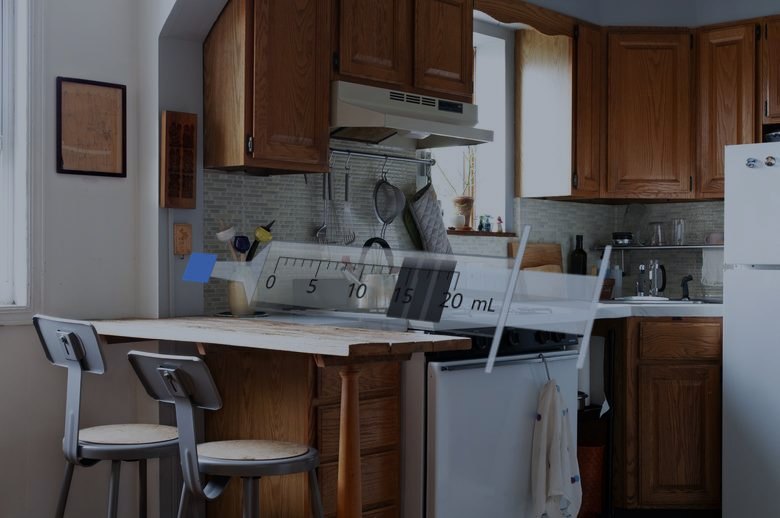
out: 14 mL
